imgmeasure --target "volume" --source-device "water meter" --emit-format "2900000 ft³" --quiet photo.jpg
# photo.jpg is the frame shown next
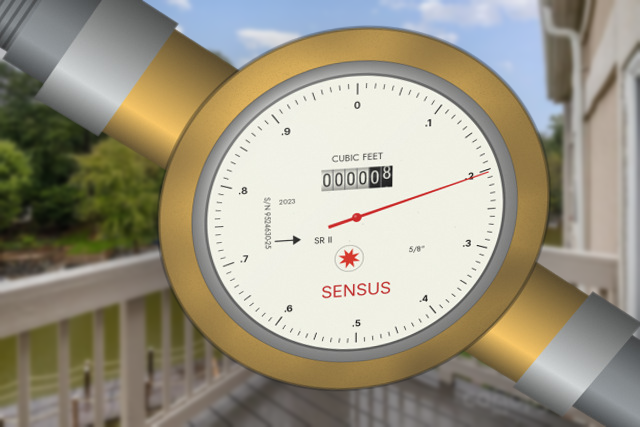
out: 8.20 ft³
